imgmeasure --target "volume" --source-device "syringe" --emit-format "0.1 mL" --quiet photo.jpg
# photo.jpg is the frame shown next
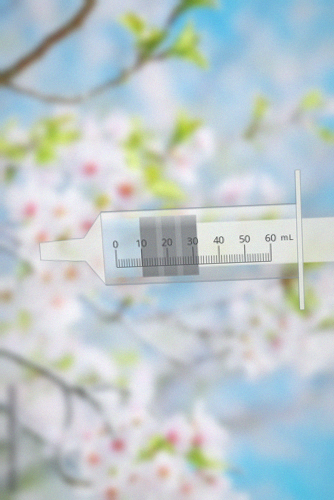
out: 10 mL
